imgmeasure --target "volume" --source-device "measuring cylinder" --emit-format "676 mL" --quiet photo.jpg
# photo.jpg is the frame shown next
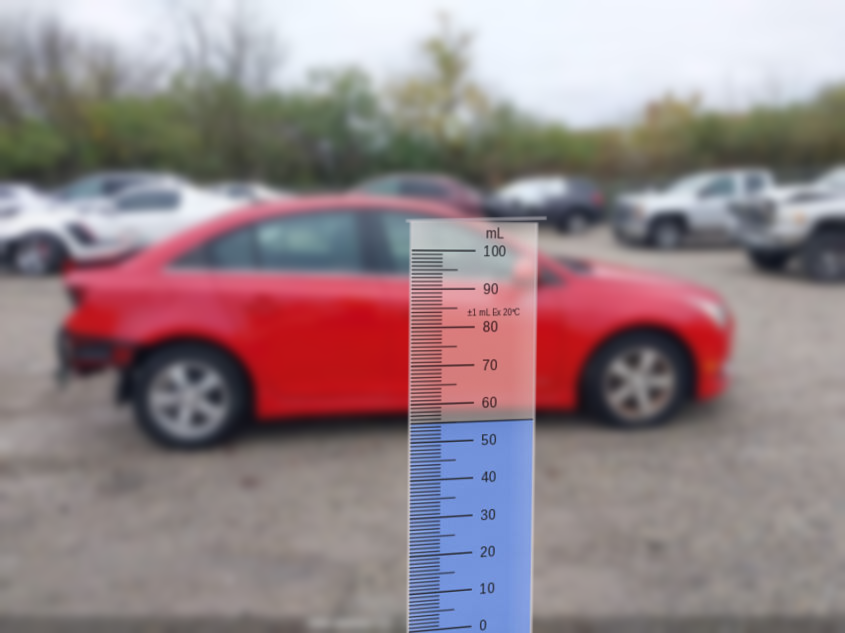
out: 55 mL
